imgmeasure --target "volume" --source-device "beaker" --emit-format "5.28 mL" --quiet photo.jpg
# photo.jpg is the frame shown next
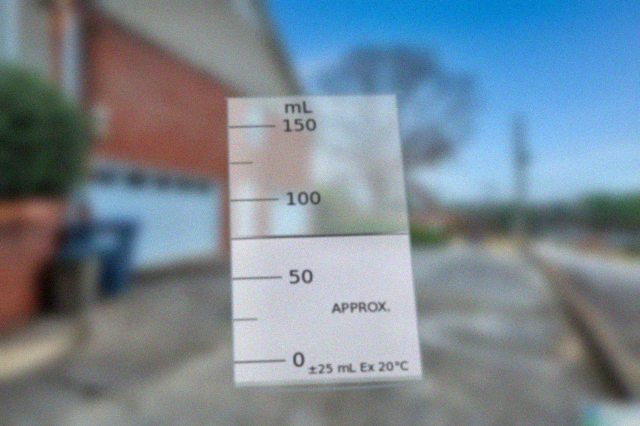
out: 75 mL
